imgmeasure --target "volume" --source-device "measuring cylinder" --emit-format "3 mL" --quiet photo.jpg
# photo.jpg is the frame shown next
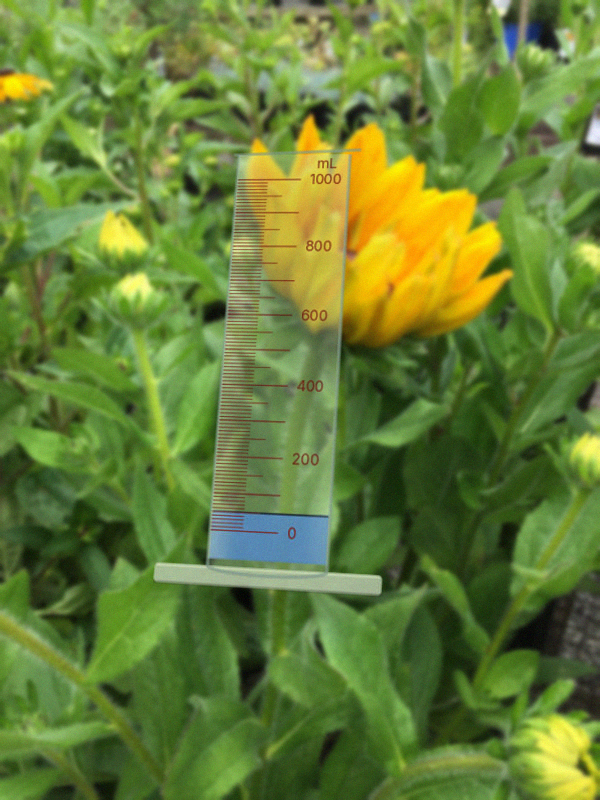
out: 50 mL
